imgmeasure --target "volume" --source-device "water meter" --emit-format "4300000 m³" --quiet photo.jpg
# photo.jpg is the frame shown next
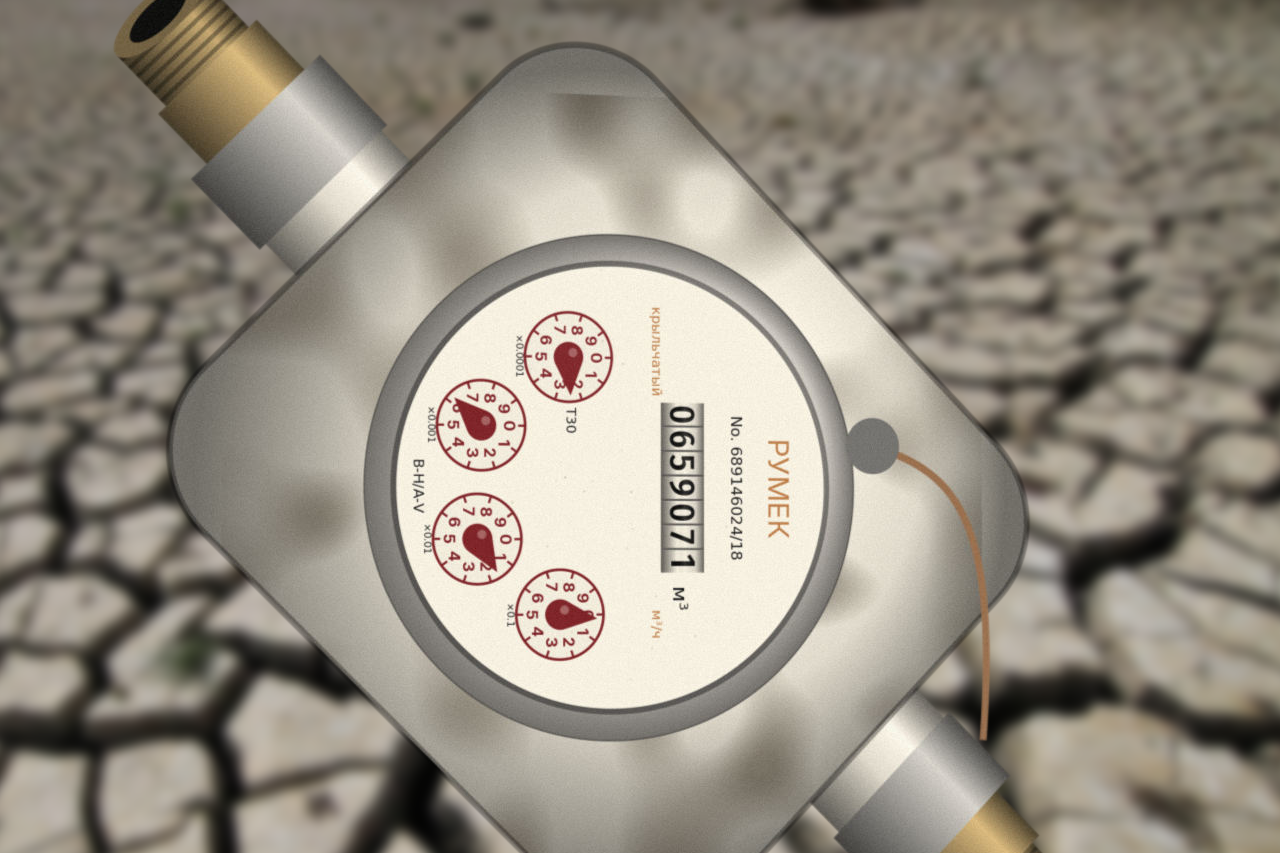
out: 659071.0162 m³
